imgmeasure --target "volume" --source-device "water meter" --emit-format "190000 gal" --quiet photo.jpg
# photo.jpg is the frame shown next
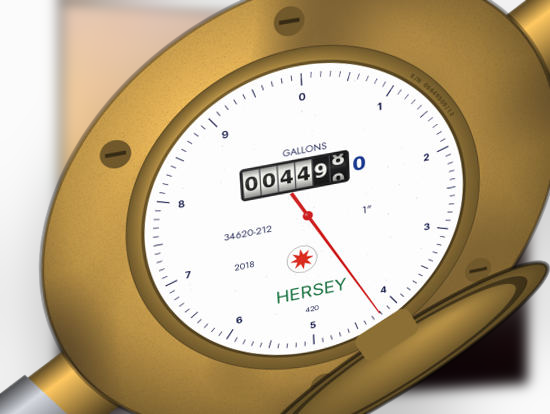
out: 44984.2 gal
